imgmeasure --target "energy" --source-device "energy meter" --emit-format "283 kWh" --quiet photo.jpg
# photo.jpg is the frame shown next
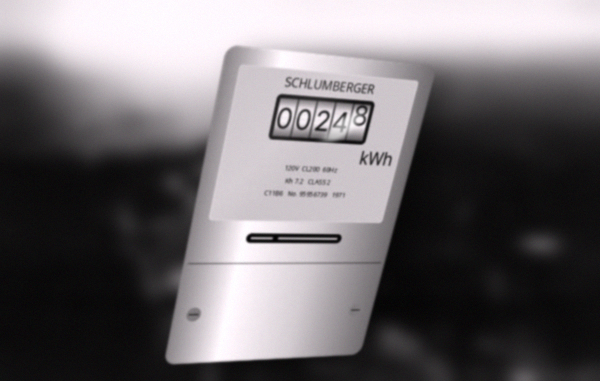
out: 248 kWh
